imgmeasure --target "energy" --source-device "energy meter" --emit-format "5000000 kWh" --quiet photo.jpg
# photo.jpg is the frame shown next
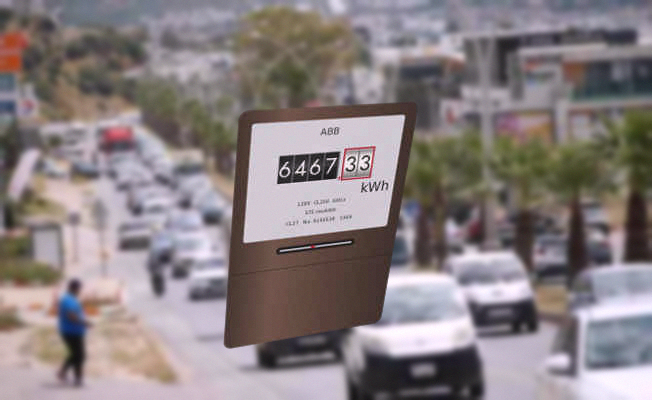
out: 6467.33 kWh
